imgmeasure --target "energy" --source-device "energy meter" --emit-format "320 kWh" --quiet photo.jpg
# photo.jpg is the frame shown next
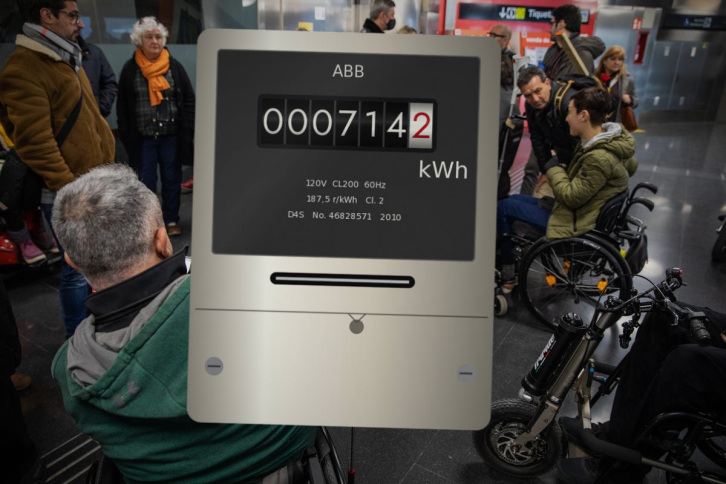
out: 714.2 kWh
